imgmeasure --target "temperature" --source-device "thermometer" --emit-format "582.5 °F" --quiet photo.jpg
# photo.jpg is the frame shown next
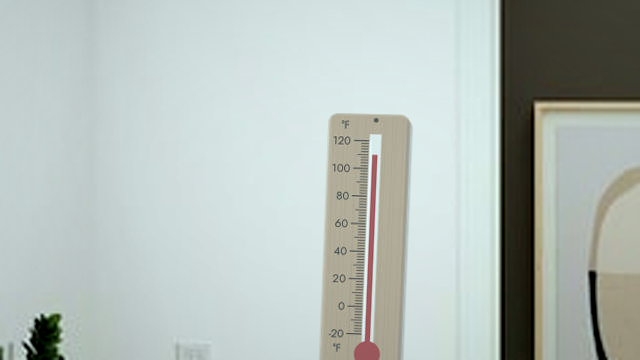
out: 110 °F
